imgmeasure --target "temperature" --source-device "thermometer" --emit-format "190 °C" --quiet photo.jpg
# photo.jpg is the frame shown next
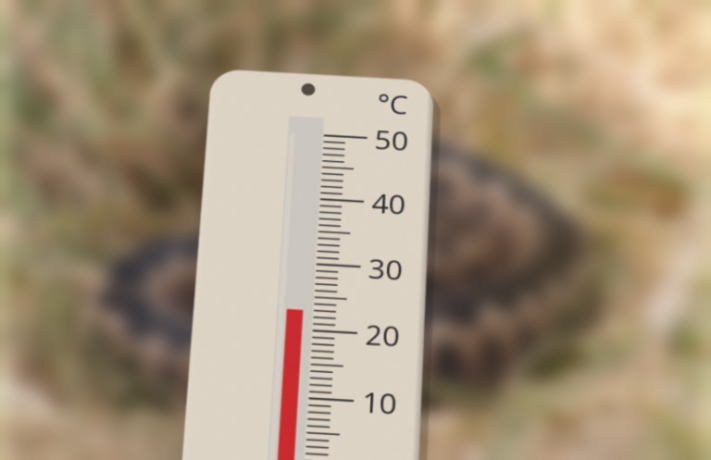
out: 23 °C
